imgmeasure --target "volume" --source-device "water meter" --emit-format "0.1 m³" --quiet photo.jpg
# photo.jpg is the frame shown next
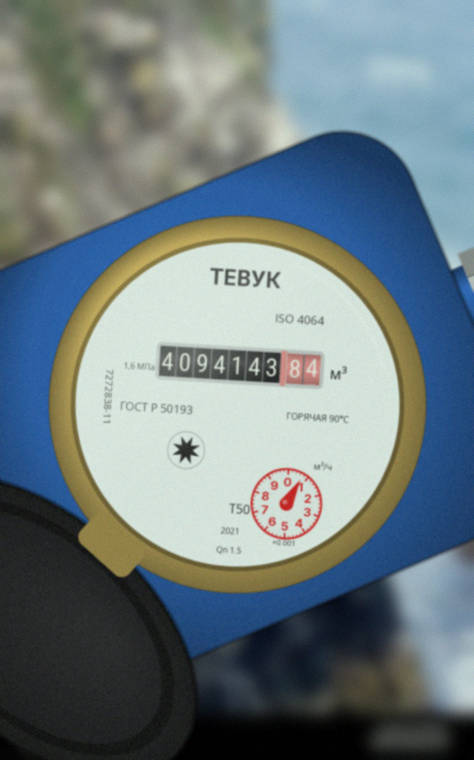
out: 4094143.840 m³
